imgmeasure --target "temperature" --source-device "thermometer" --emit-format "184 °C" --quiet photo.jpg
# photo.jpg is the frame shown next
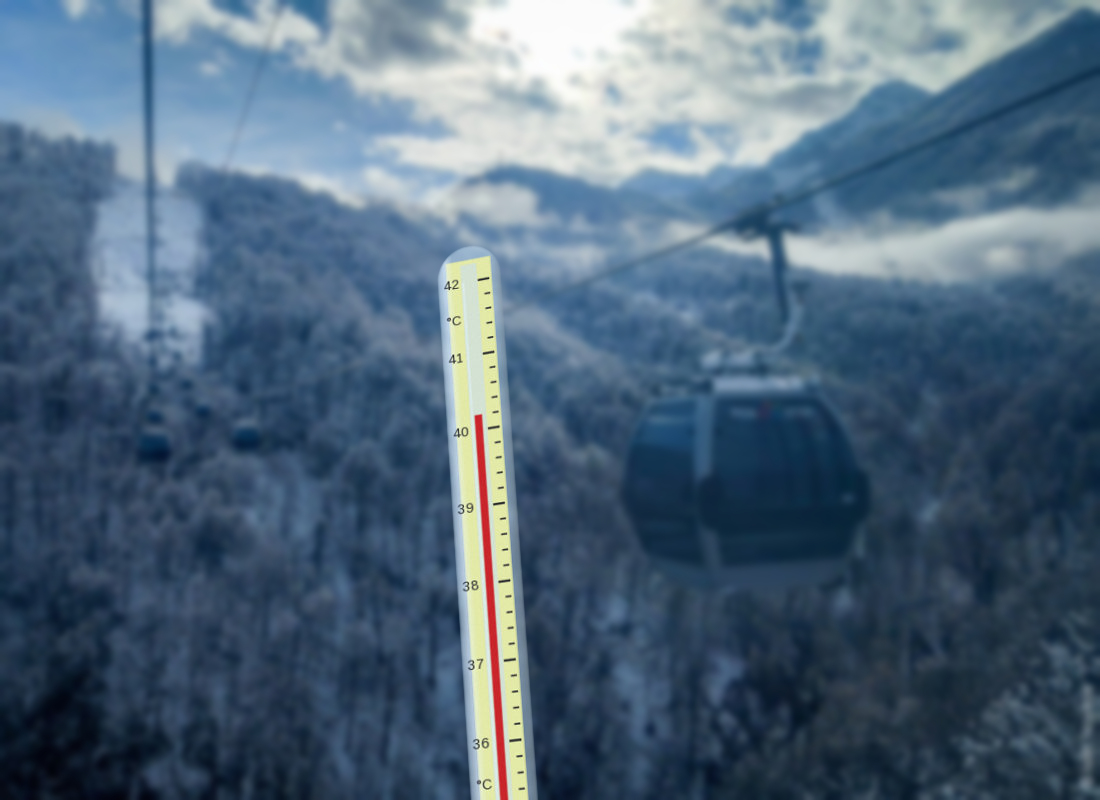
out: 40.2 °C
